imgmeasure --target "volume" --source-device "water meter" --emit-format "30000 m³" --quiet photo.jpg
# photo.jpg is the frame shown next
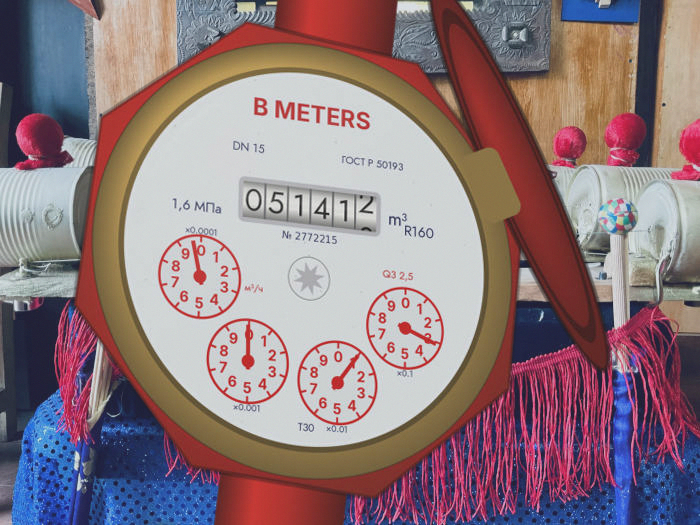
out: 51412.3099 m³
